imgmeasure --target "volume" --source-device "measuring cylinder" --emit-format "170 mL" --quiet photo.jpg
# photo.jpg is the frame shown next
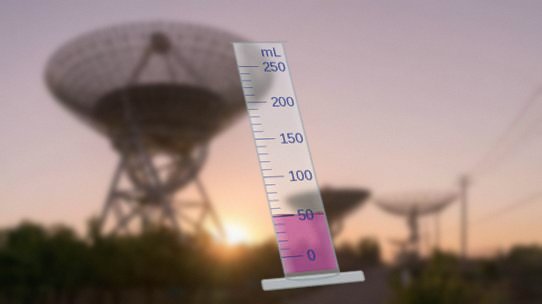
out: 50 mL
